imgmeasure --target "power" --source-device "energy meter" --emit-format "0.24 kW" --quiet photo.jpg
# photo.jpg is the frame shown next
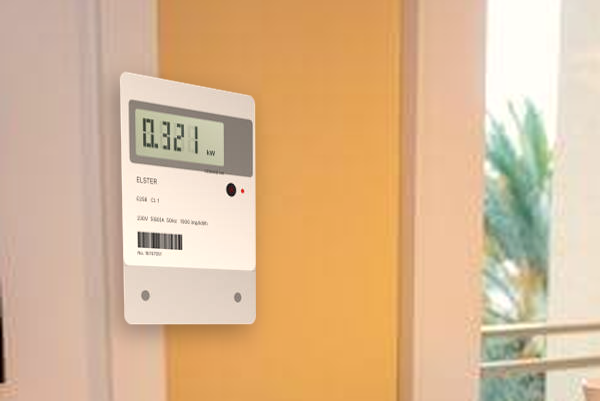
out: 0.321 kW
